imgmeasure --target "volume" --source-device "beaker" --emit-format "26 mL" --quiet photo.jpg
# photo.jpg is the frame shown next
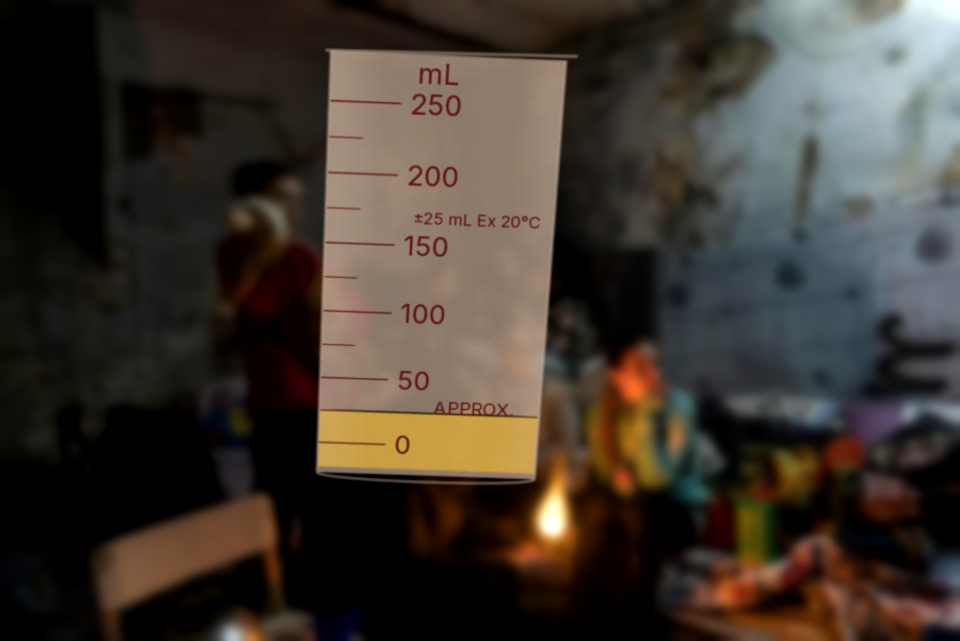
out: 25 mL
